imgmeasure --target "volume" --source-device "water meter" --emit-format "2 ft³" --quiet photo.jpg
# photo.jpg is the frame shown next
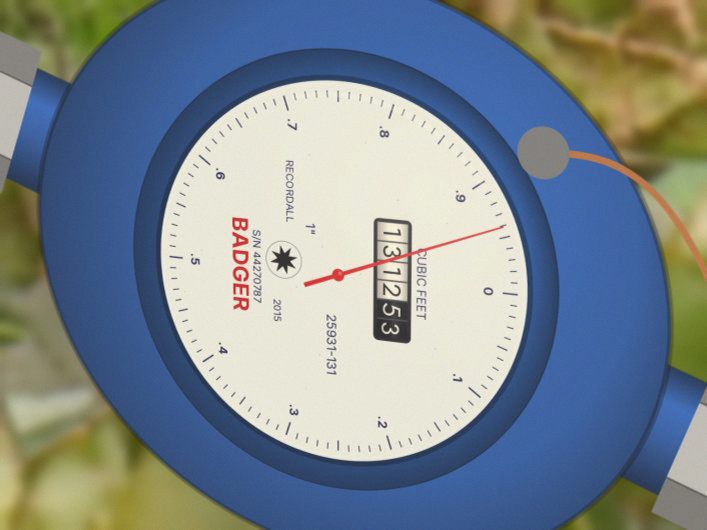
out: 131252.94 ft³
